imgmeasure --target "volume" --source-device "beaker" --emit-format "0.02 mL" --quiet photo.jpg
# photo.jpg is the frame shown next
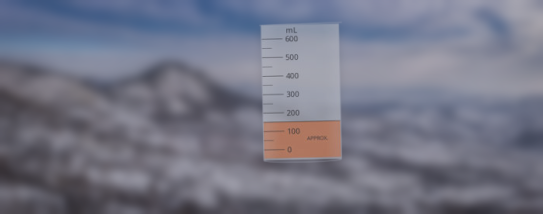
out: 150 mL
